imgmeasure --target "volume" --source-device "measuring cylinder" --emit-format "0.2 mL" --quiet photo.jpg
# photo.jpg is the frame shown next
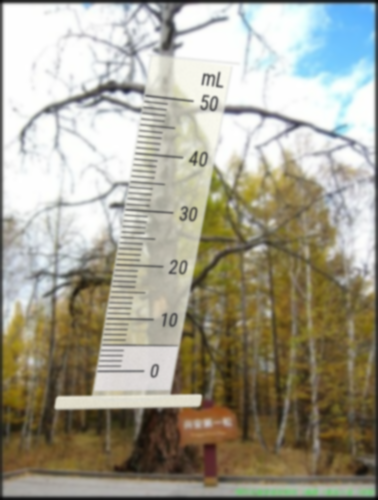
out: 5 mL
